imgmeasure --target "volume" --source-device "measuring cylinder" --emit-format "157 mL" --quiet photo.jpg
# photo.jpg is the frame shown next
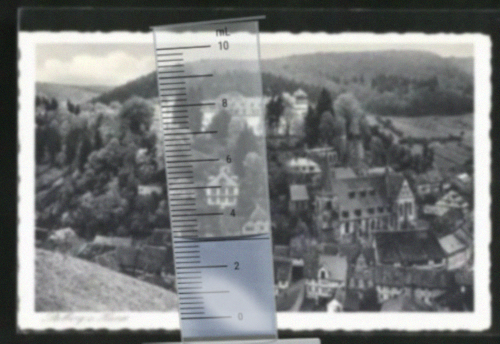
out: 3 mL
